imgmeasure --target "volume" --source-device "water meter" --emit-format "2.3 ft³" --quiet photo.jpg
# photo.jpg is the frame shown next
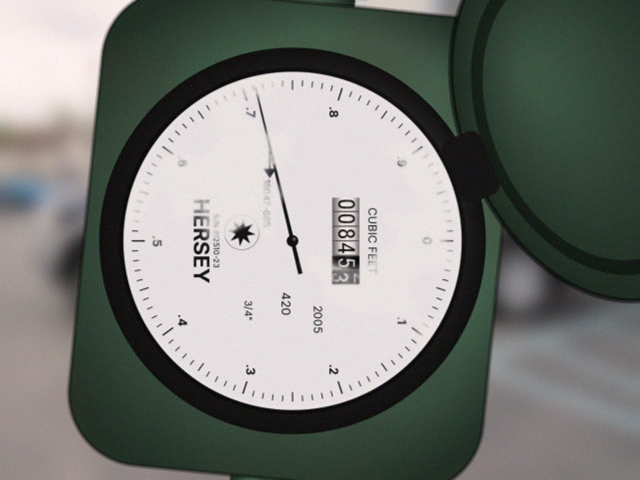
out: 8452.71 ft³
